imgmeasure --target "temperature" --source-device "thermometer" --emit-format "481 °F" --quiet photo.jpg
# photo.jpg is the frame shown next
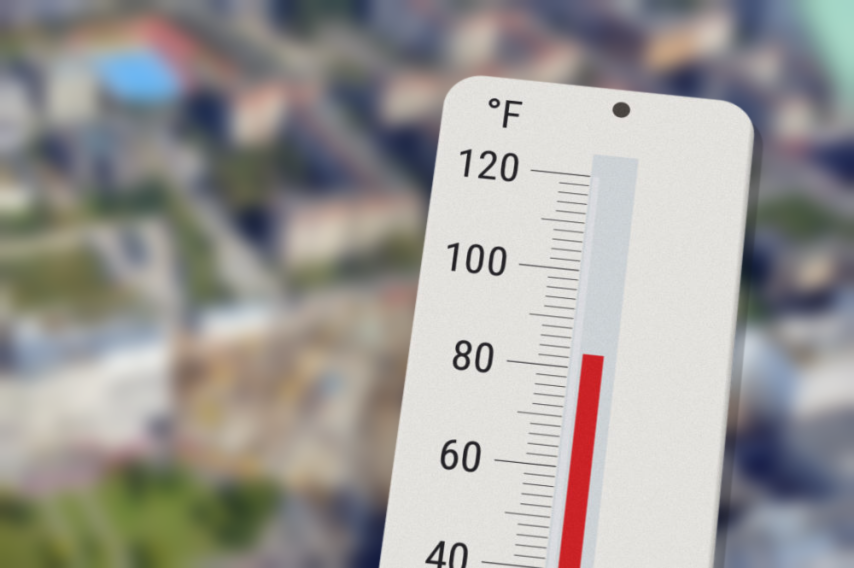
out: 83 °F
